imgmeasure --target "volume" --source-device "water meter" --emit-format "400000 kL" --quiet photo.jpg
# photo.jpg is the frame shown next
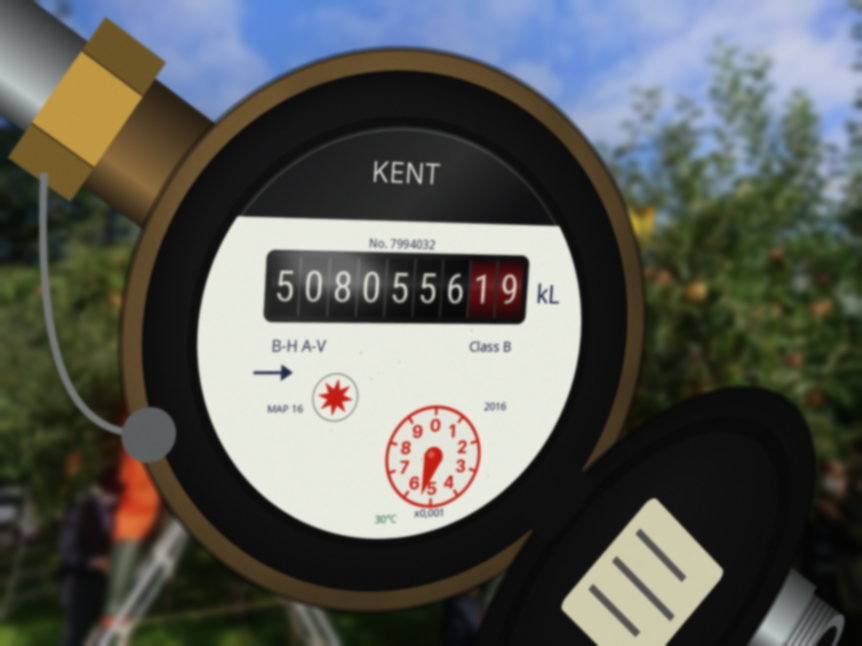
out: 5080556.195 kL
